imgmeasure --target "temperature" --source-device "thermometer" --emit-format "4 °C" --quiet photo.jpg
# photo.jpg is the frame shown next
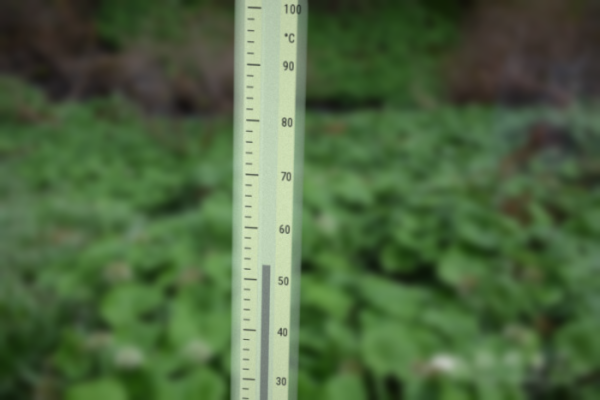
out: 53 °C
